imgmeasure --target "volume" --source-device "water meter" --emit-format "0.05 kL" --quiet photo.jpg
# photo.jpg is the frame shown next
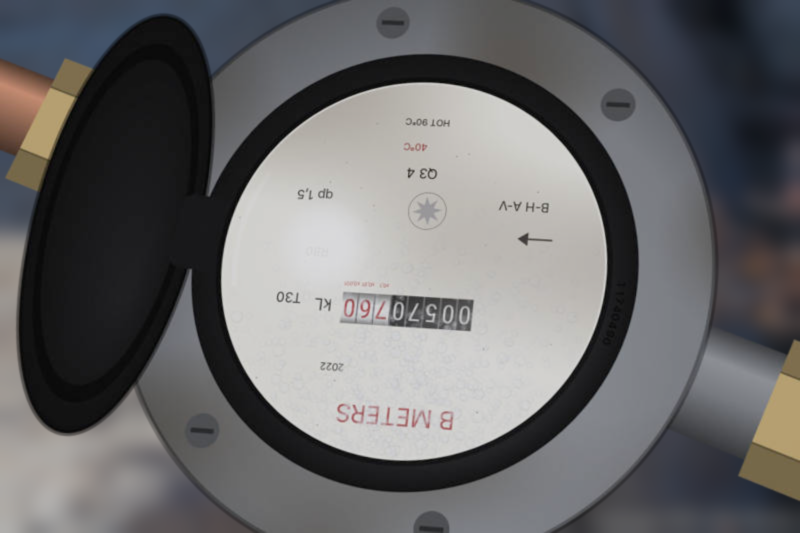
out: 570.760 kL
